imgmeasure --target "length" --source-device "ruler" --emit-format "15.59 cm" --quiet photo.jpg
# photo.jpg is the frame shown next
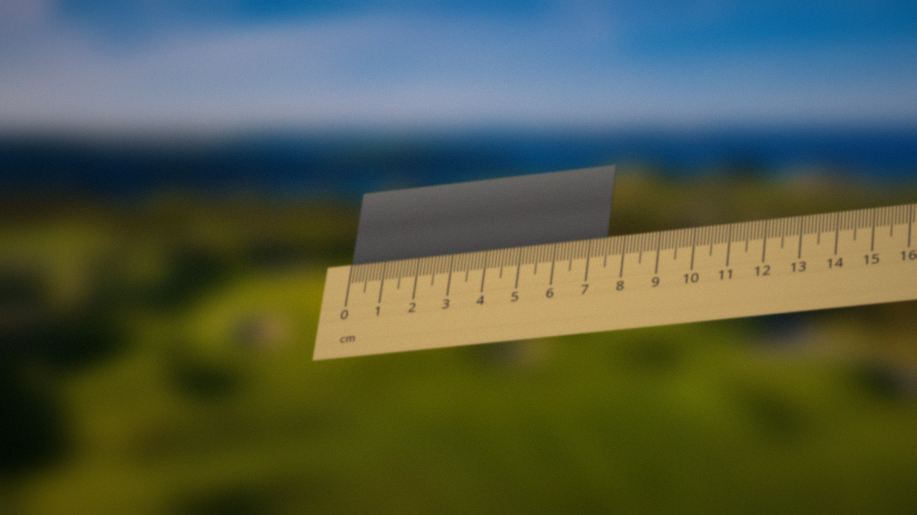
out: 7.5 cm
